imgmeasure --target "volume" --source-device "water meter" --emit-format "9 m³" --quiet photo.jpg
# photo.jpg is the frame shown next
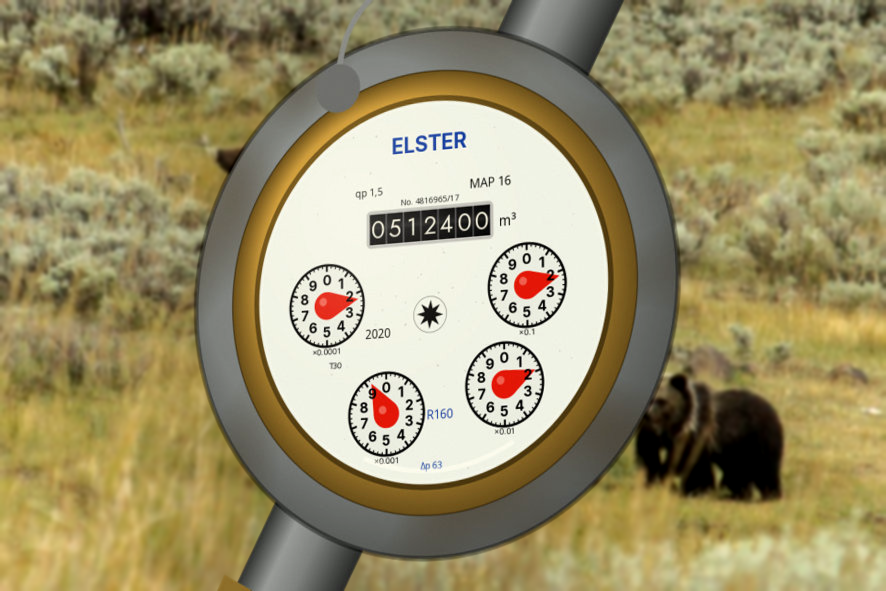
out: 512400.2192 m³
